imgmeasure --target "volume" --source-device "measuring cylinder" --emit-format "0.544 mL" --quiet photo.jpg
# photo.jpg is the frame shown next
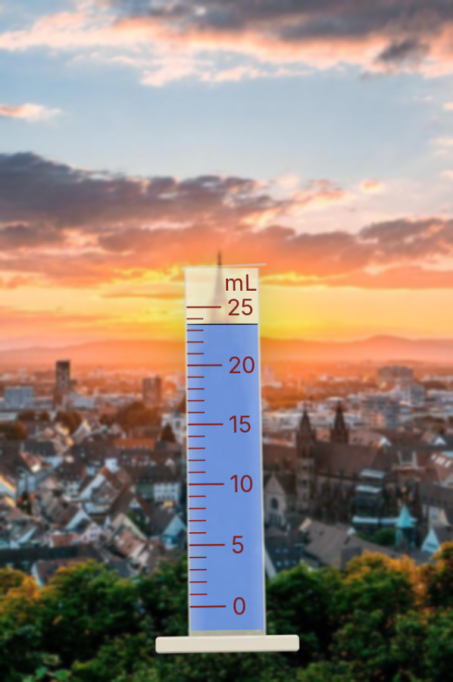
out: 23.5 mL
